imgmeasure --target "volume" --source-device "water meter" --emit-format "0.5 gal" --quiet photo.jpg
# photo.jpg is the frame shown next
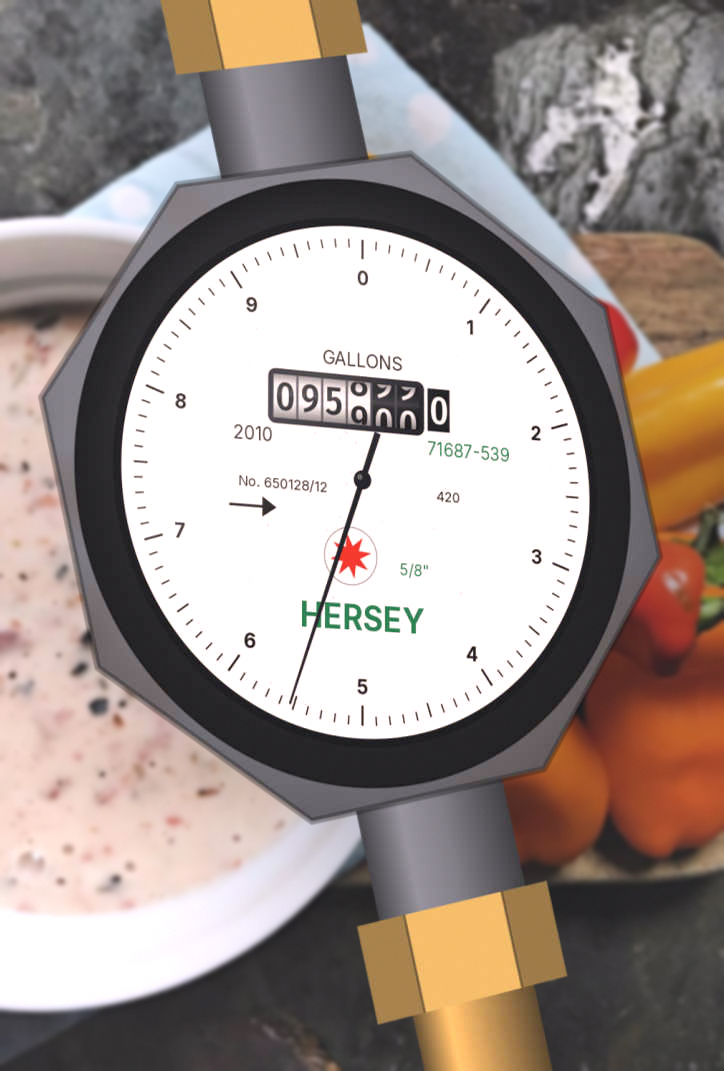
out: 958995.5 gal
